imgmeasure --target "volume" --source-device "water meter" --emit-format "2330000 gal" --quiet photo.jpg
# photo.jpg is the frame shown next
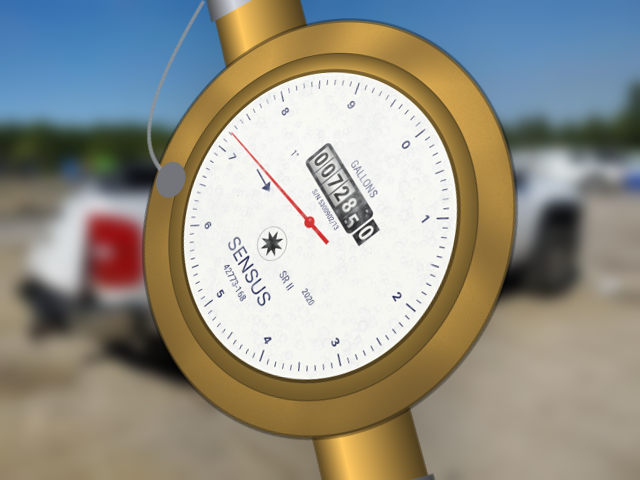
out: 72847.2 gal
